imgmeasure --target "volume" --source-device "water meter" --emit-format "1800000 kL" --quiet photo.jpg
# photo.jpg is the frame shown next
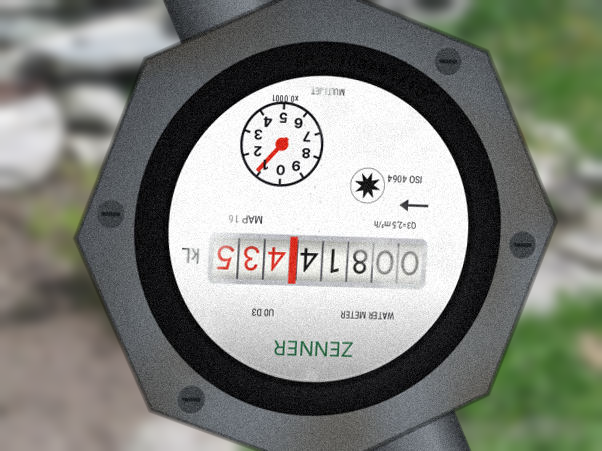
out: 814.4351 kL
